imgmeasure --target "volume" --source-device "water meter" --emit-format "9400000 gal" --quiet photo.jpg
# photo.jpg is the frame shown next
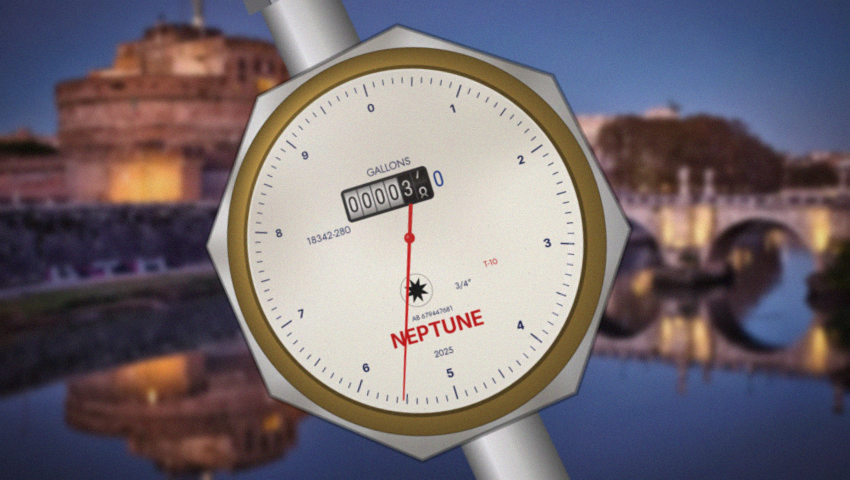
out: 375.5 gal
